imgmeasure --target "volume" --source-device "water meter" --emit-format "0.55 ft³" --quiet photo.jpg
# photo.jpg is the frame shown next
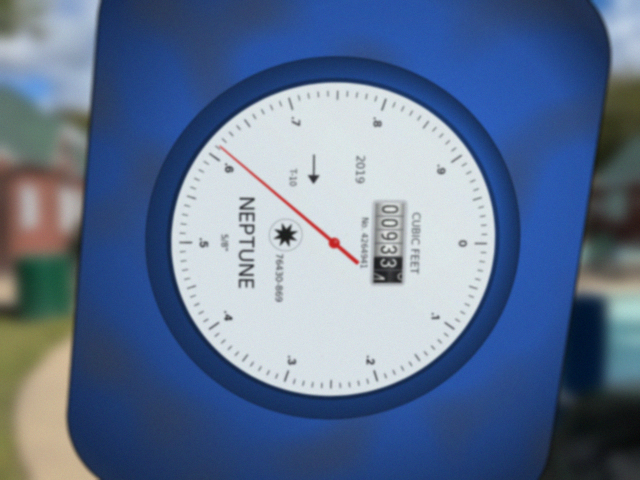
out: 9333.61 ft³
